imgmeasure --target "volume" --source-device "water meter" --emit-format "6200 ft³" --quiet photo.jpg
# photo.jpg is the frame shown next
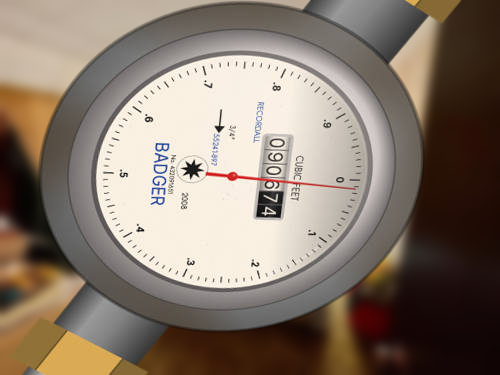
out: 90674.01 ft³
